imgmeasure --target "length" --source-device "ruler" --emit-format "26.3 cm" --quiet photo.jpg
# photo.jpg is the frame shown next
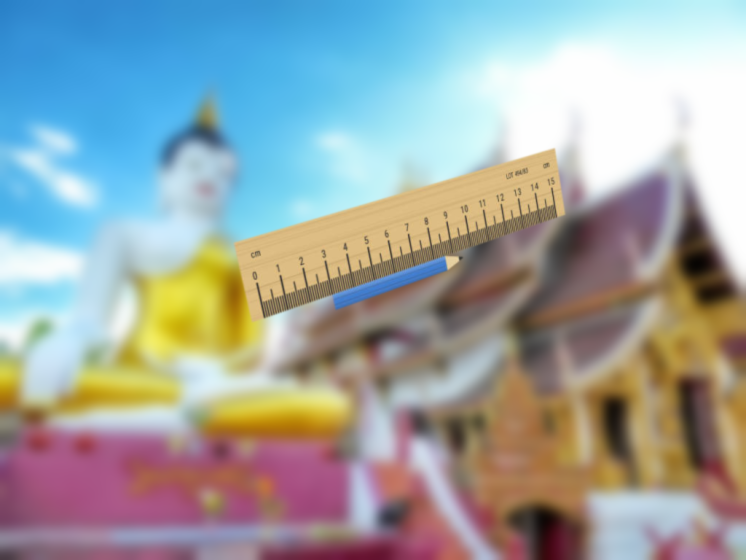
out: 6.5 cm
